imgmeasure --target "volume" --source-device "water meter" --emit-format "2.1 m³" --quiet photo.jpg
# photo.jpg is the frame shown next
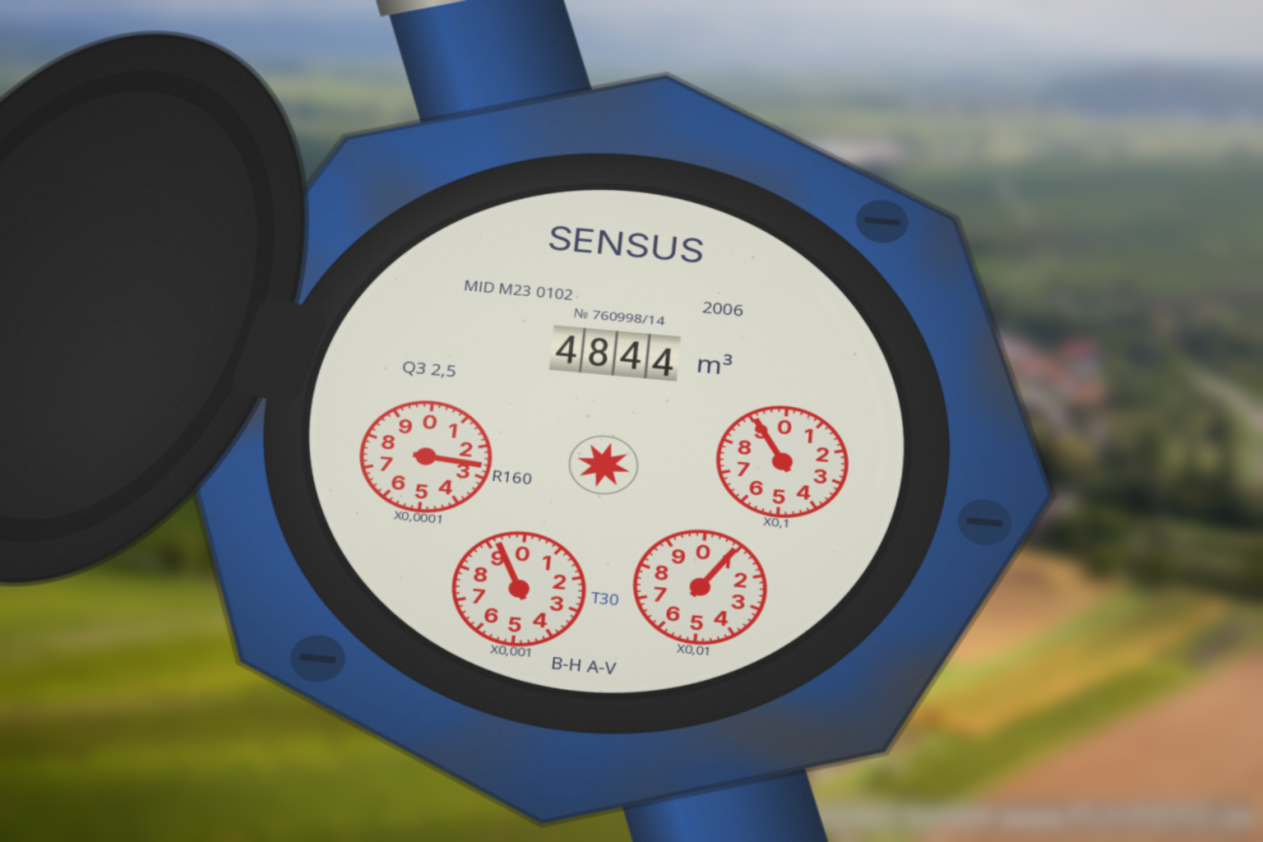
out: 4843.9092 m³
